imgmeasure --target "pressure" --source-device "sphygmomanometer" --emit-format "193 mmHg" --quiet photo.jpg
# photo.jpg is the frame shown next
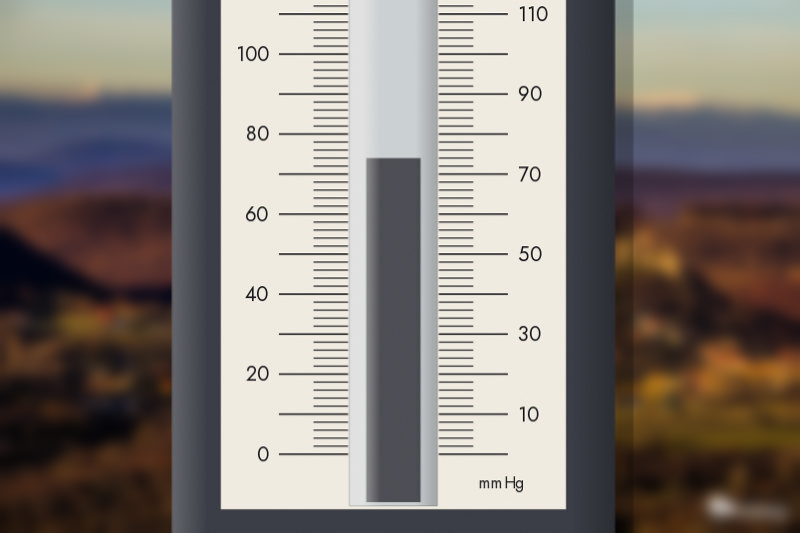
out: 74 mmHg
